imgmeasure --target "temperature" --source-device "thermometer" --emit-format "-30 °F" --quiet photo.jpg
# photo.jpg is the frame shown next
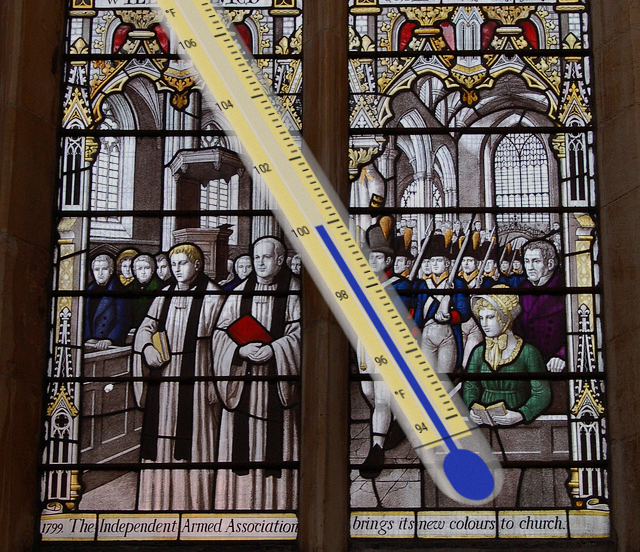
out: 100 °F
